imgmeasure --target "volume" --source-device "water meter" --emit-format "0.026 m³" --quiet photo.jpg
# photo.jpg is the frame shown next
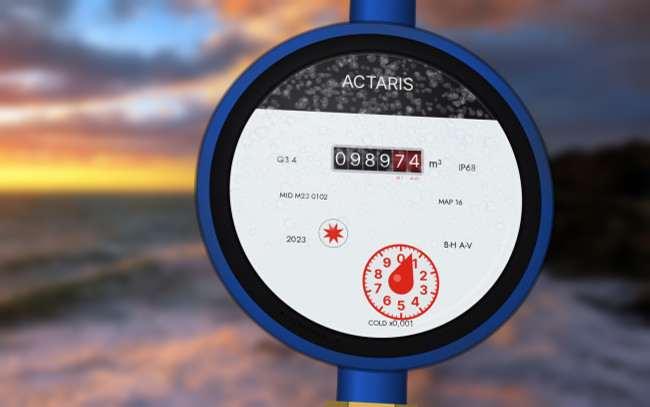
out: 989.740 m³
